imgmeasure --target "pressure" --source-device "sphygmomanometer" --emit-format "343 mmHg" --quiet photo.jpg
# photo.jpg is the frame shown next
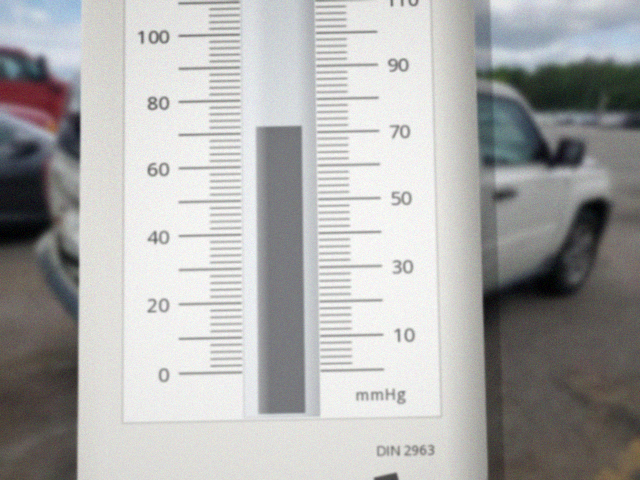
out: 72 mmHg
